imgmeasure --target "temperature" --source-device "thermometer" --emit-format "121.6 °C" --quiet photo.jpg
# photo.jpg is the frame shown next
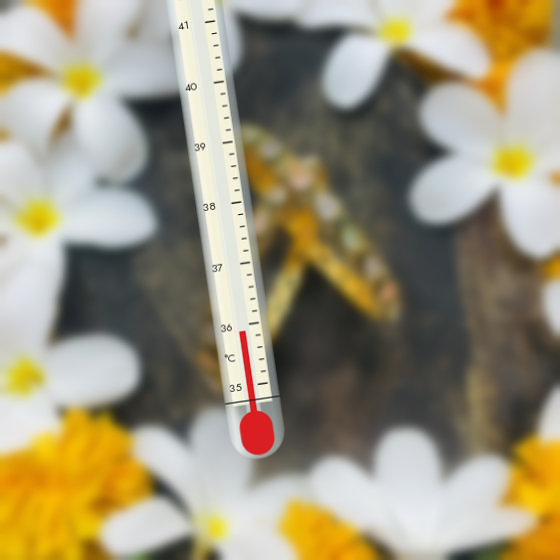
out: 35.9 °C
